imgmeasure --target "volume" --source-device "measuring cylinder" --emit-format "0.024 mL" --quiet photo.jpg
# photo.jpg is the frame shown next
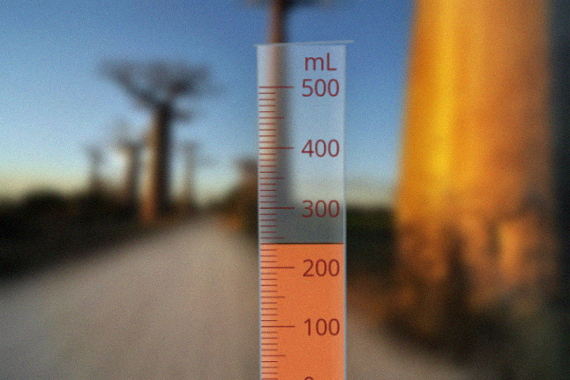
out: 240 mL
